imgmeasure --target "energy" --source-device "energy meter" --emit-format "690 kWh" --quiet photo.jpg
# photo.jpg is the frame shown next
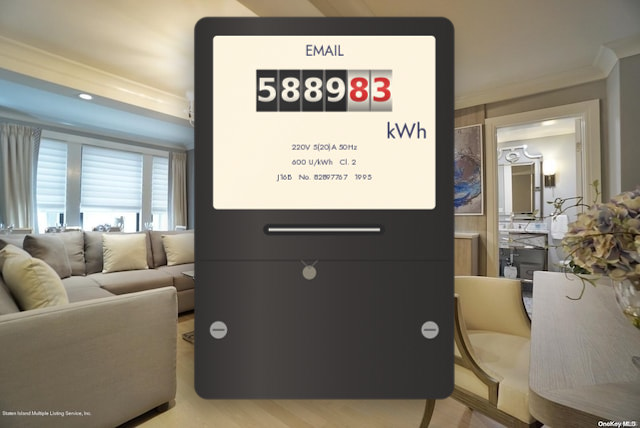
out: 5889.83 kWh
